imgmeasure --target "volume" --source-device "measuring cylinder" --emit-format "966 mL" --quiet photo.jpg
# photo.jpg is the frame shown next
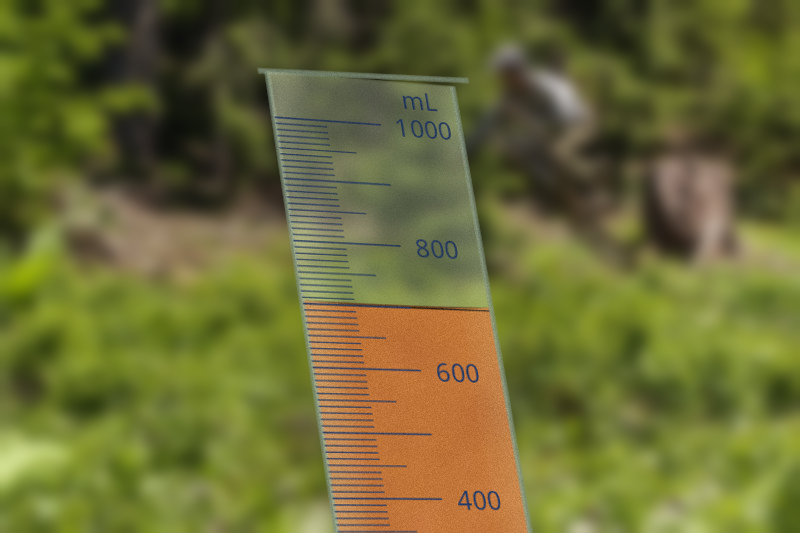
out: 700 mL
